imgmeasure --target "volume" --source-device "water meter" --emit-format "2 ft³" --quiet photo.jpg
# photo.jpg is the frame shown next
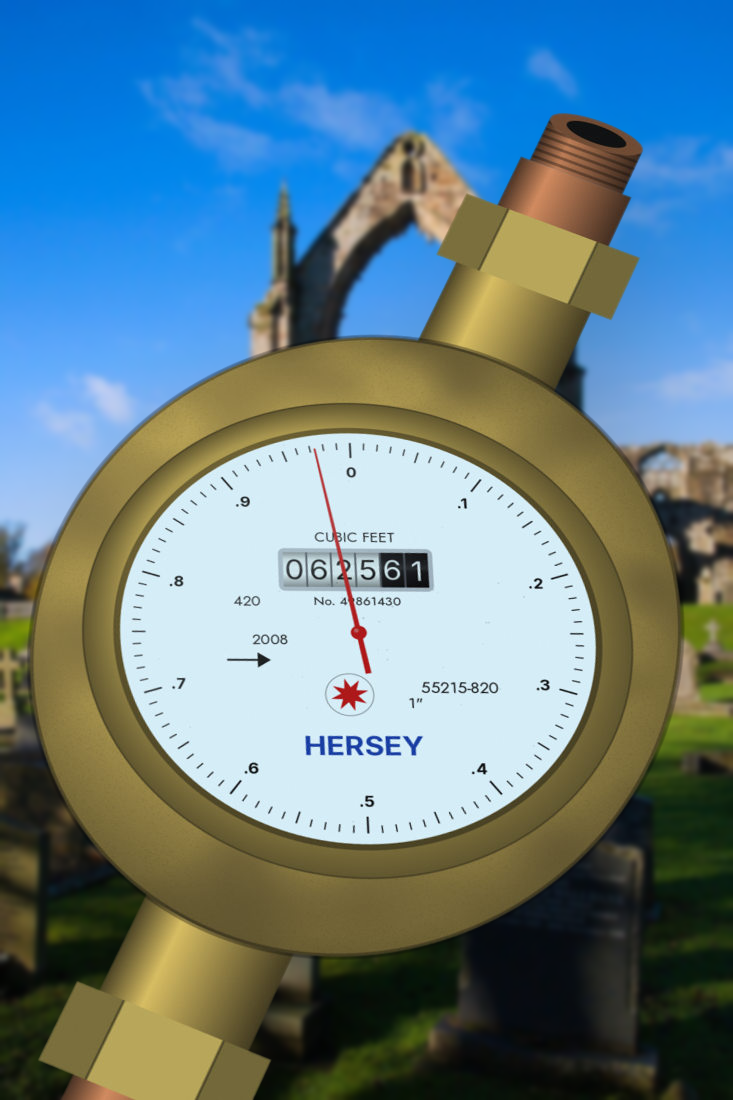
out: 62560.97 ft³
